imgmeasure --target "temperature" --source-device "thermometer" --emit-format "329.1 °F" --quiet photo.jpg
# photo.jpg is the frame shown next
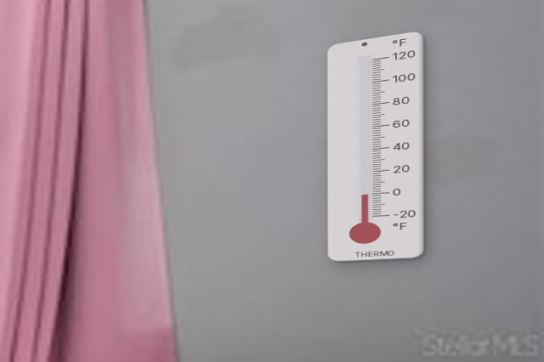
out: 0 °F
